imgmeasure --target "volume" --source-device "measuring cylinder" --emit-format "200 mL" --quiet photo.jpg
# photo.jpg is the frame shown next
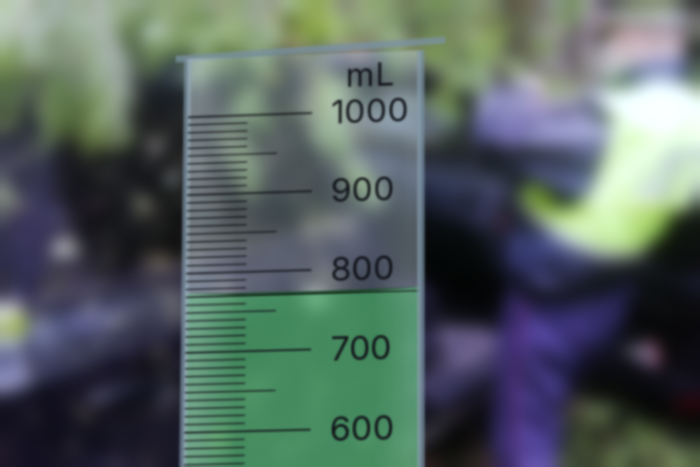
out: 770 mL
